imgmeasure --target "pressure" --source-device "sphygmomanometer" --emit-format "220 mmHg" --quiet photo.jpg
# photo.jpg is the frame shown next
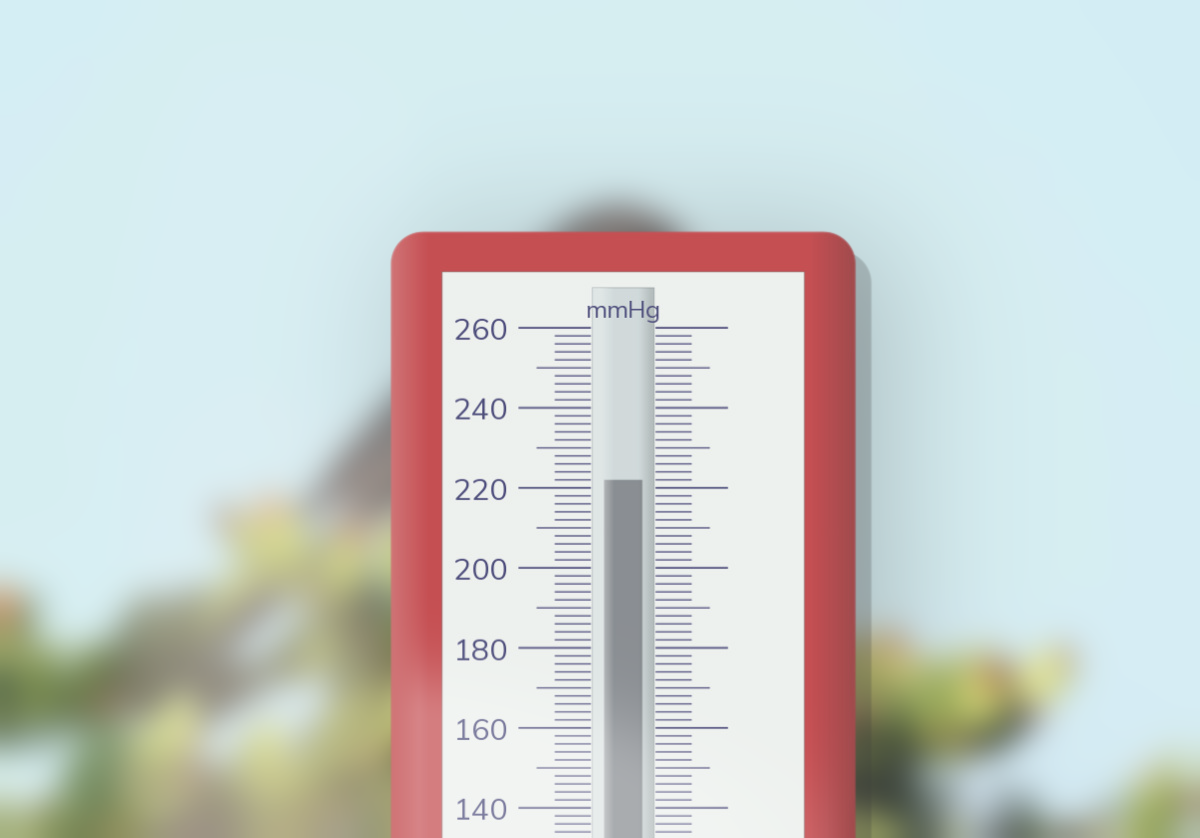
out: 222 mmHg
